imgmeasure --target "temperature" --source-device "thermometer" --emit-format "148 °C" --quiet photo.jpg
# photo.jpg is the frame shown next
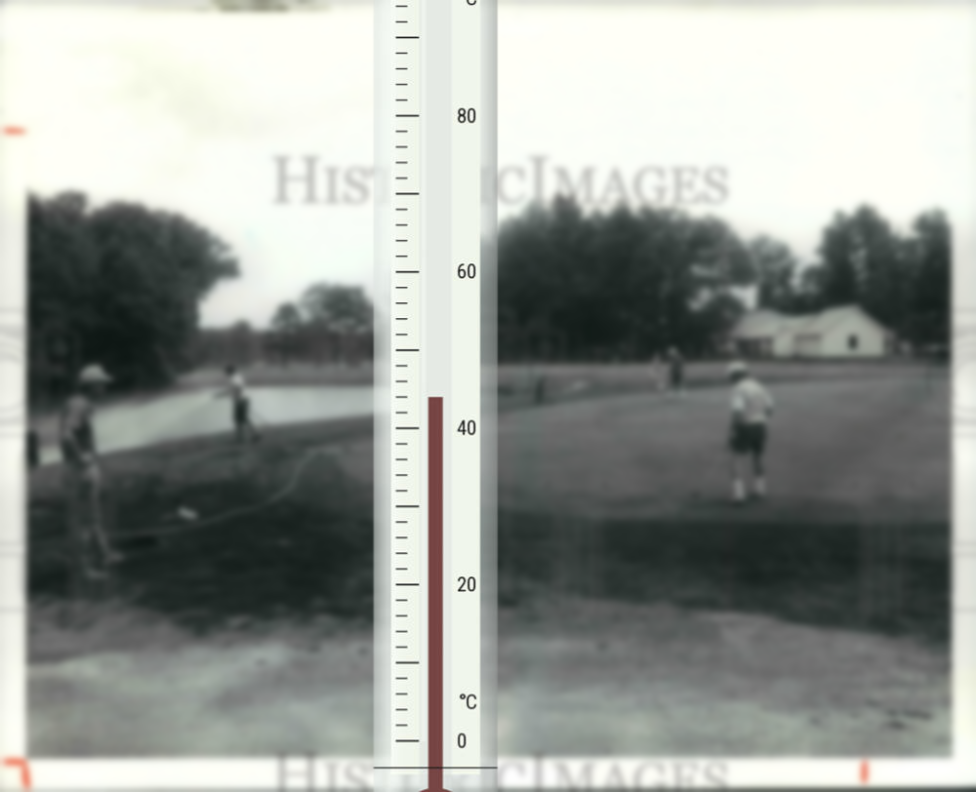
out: 44 °C
